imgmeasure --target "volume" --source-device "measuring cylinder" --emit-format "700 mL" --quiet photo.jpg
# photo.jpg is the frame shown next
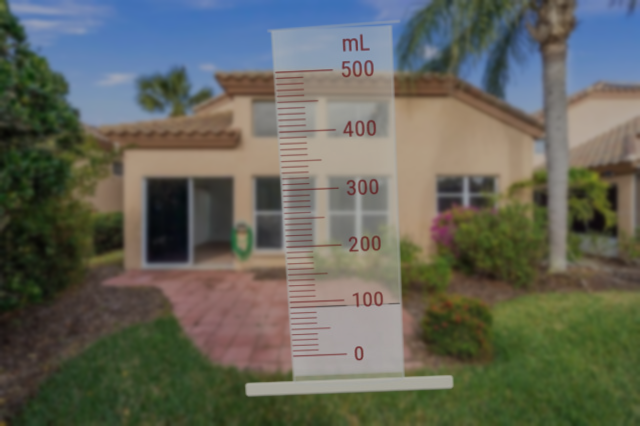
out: 90 mL
